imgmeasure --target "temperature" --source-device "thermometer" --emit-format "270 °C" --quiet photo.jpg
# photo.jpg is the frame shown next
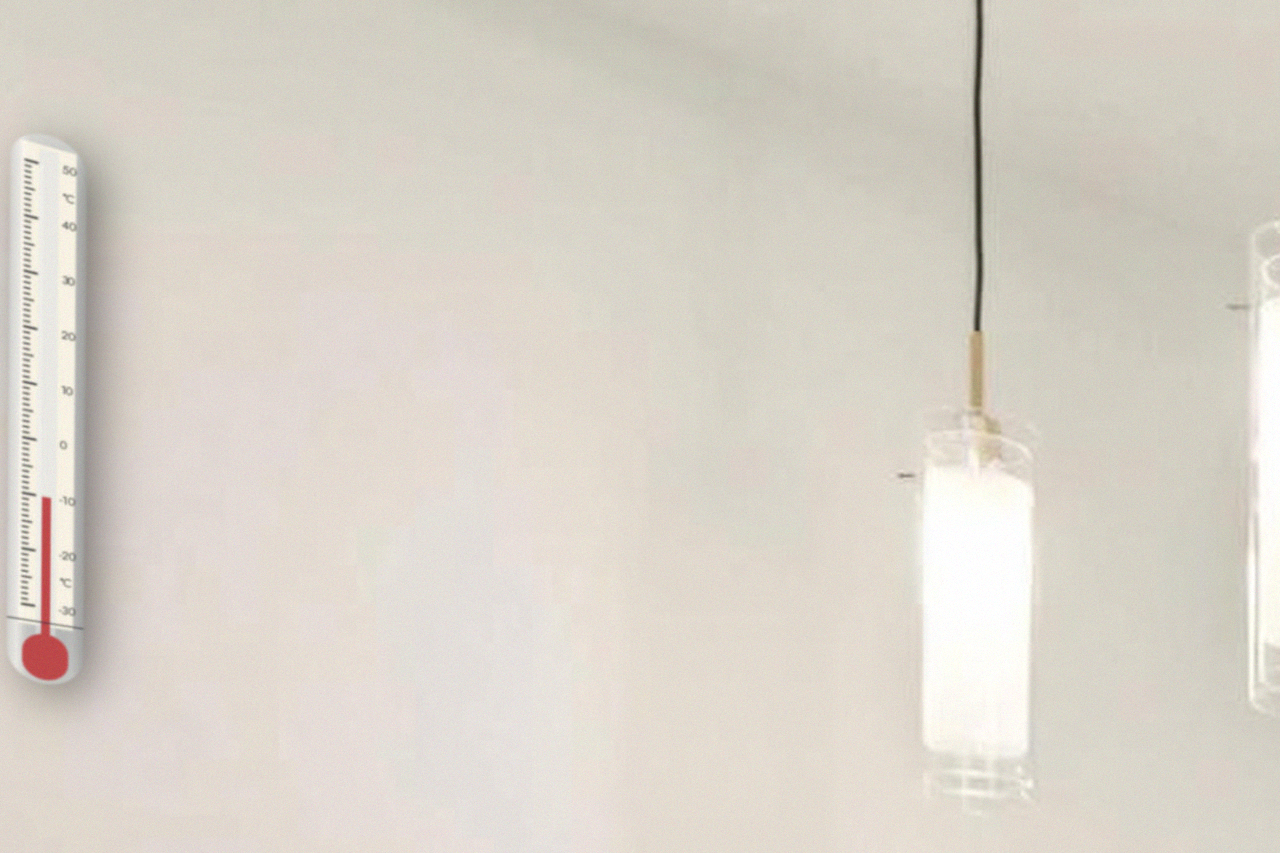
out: -10 °C
